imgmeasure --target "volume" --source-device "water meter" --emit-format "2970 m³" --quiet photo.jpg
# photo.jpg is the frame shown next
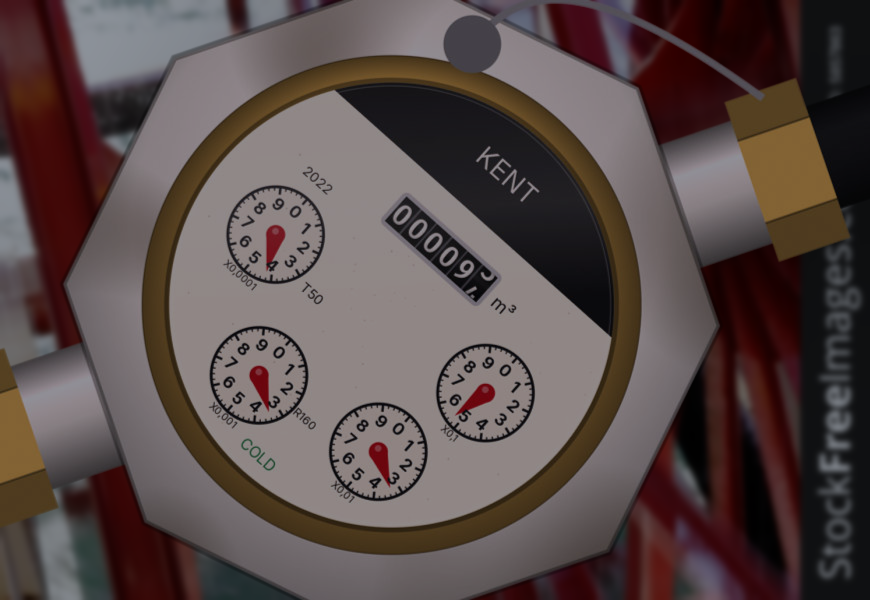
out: 93.5334 m³
